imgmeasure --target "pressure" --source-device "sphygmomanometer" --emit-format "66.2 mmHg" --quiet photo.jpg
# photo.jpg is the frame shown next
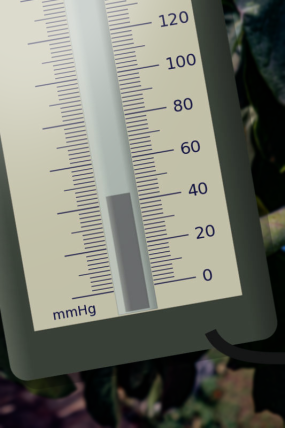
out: 44 mmHg
